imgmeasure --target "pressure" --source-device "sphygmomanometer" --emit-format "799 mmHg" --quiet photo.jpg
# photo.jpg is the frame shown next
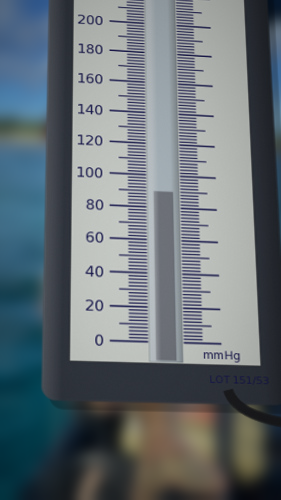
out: 90 mmHg
